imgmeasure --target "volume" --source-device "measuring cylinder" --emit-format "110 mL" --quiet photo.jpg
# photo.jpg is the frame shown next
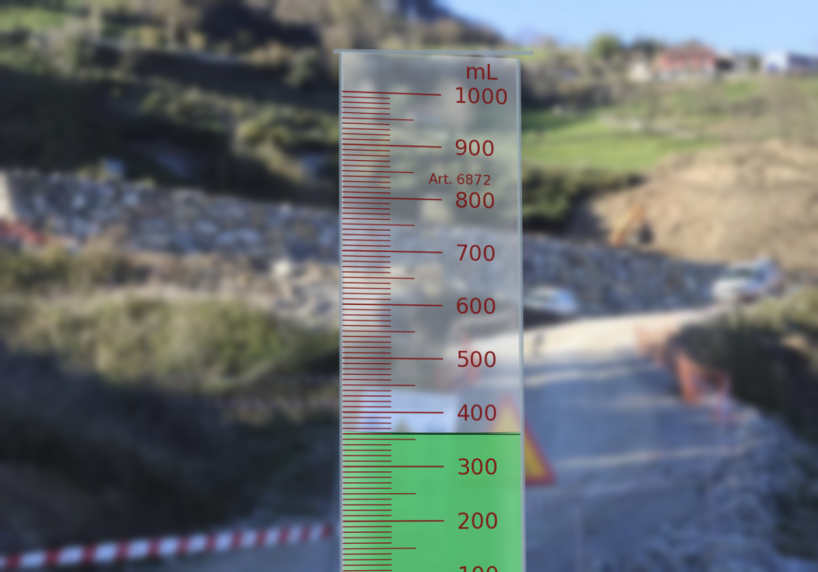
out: 360 mL
